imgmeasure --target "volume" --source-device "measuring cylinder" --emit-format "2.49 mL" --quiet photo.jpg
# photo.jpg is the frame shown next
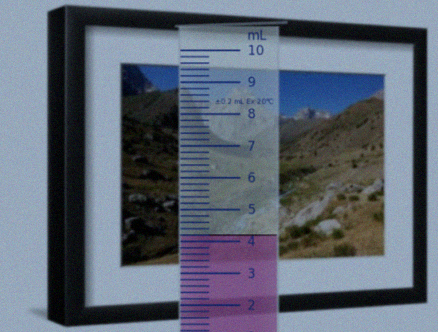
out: 4.2 mL
